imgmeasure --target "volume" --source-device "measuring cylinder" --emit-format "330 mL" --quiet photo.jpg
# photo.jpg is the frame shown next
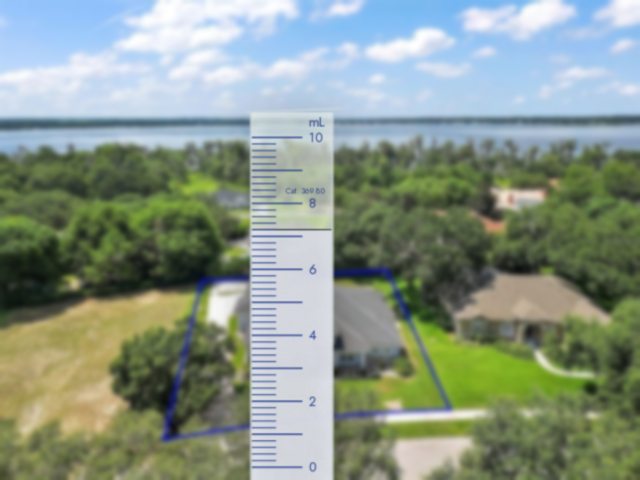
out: 7.2 mL
